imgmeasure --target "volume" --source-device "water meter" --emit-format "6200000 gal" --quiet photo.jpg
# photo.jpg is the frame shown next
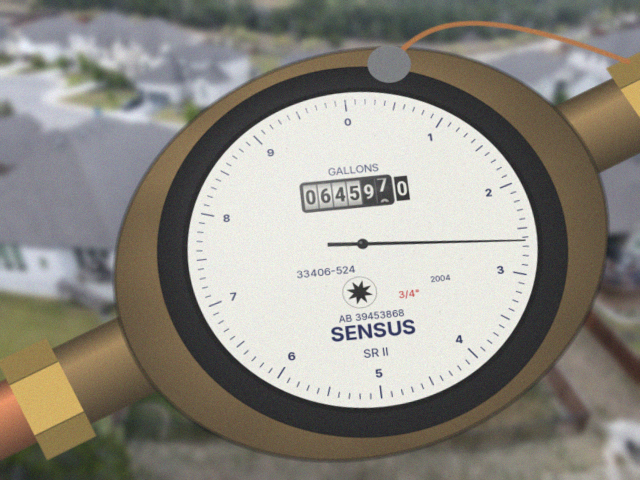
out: 645972.6 gal
